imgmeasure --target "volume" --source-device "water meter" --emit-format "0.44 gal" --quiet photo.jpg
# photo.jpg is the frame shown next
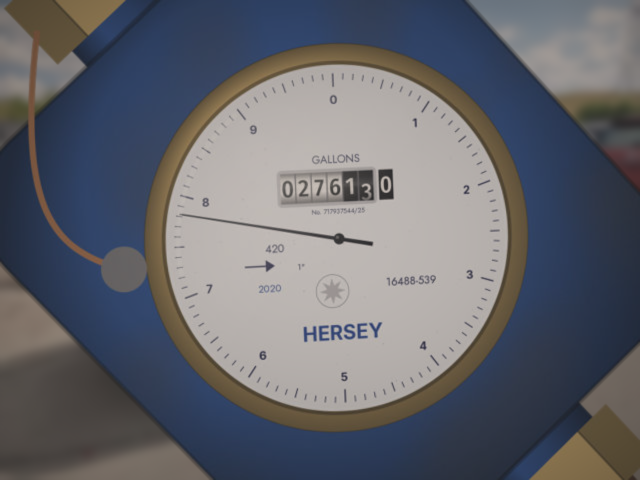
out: 276127.8 gal
